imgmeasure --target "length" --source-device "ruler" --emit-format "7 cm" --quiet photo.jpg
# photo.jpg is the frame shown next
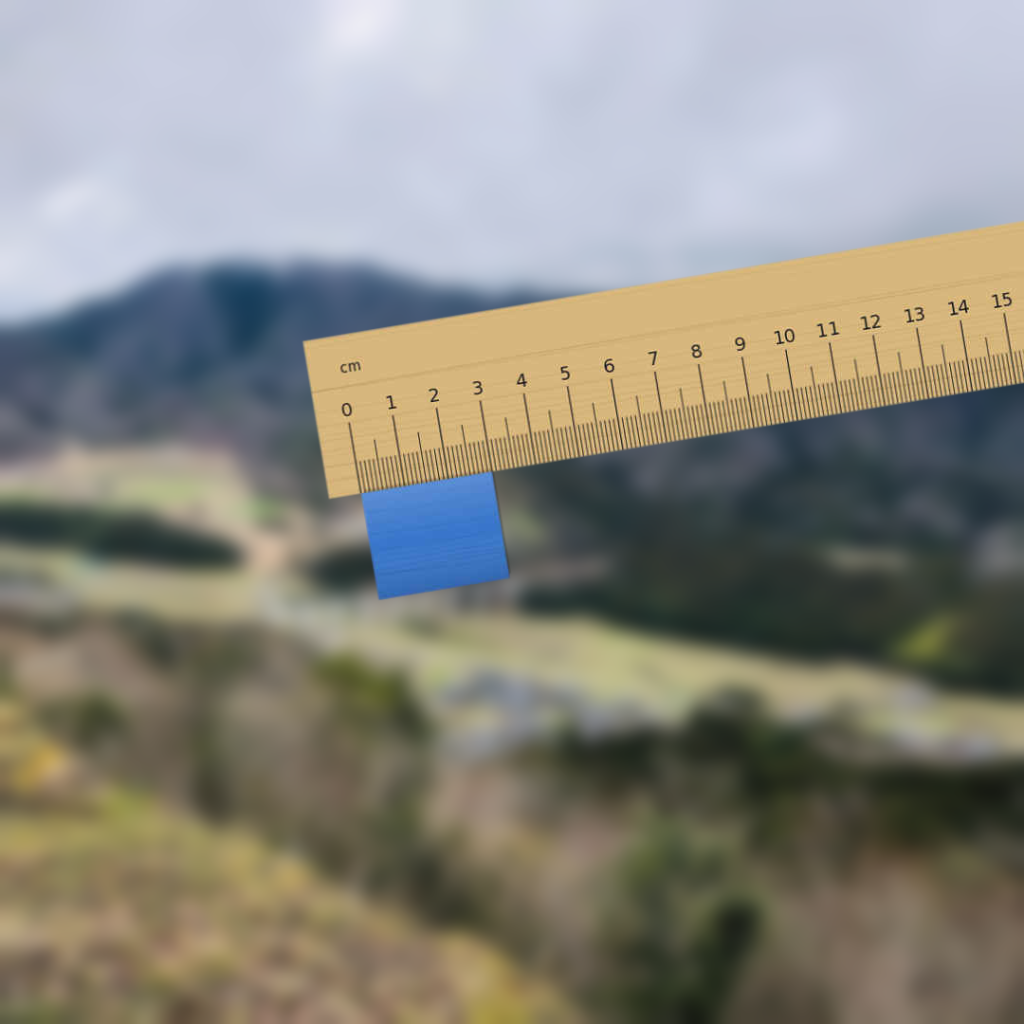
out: 3 cm
